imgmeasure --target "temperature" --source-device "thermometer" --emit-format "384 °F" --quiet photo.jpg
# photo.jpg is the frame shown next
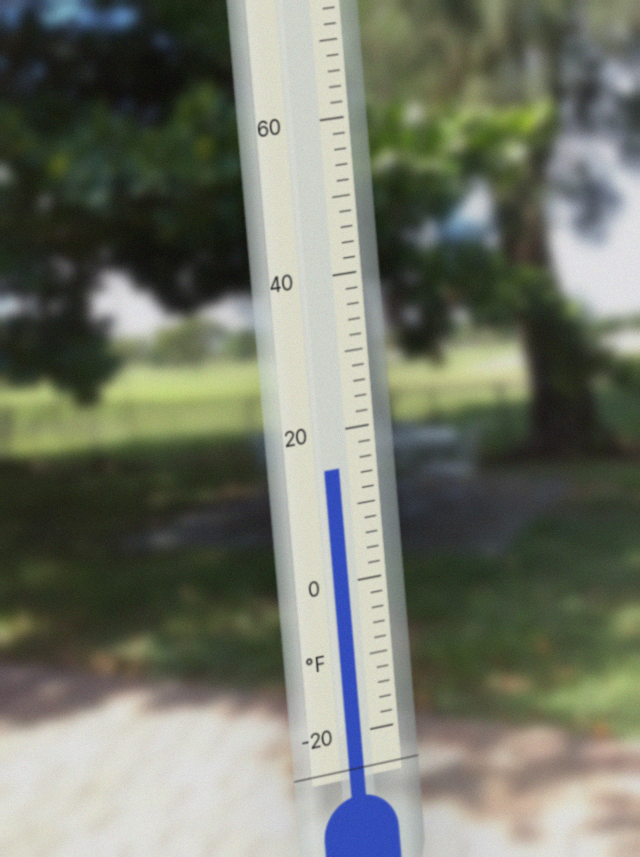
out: 15 °F
